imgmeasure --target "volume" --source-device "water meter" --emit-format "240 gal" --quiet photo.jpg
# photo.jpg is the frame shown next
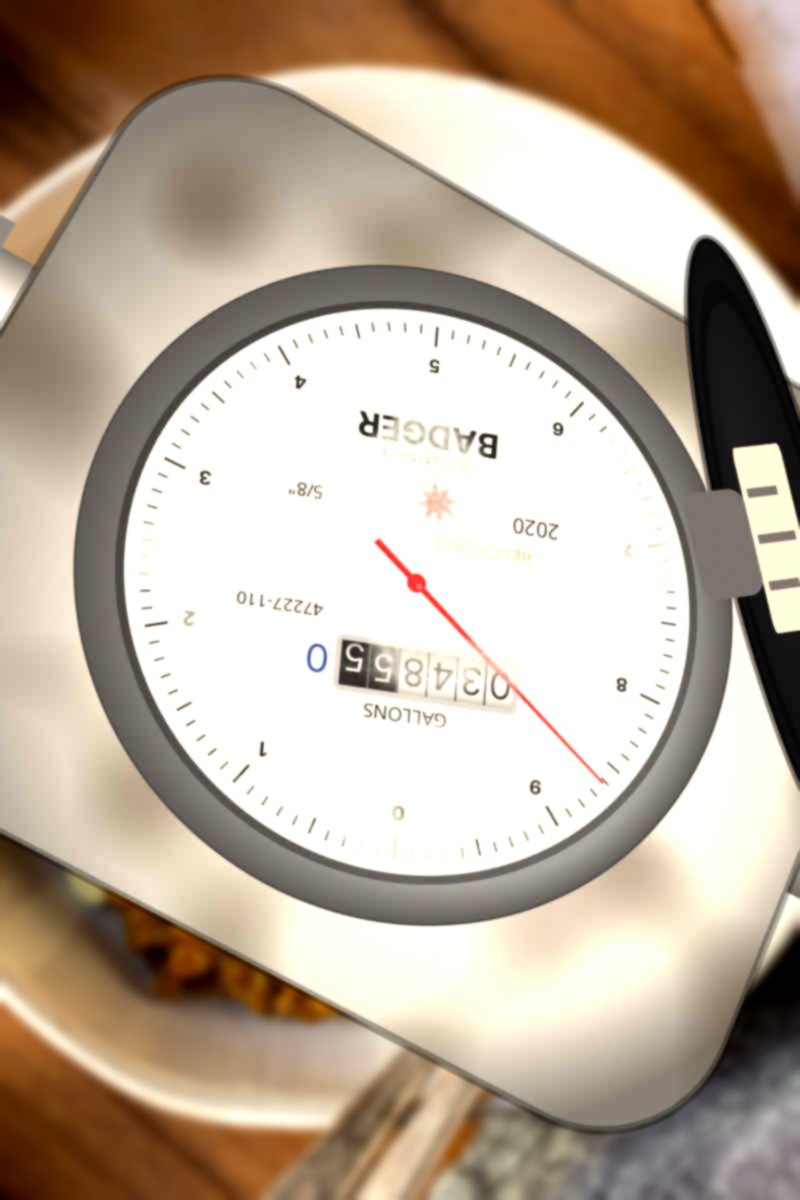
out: 348548.6 gal
